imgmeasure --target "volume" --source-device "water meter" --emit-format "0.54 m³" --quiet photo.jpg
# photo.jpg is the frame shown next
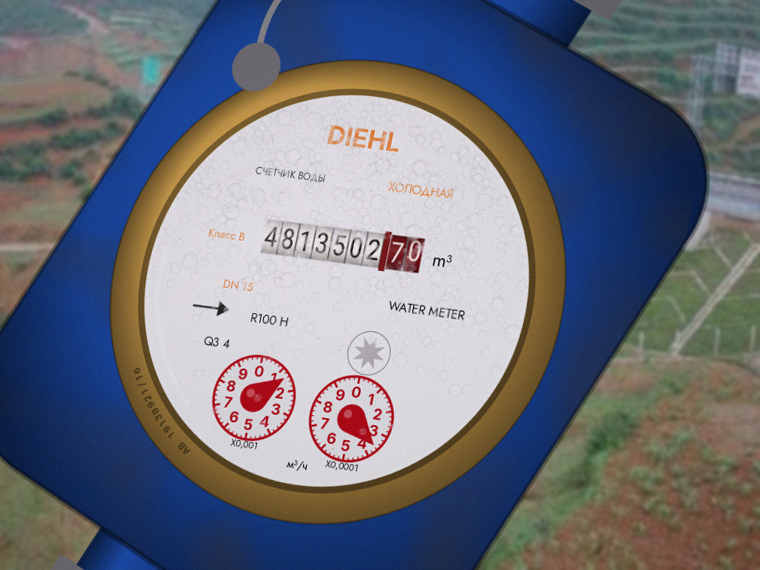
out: 4813502.7013 m³
